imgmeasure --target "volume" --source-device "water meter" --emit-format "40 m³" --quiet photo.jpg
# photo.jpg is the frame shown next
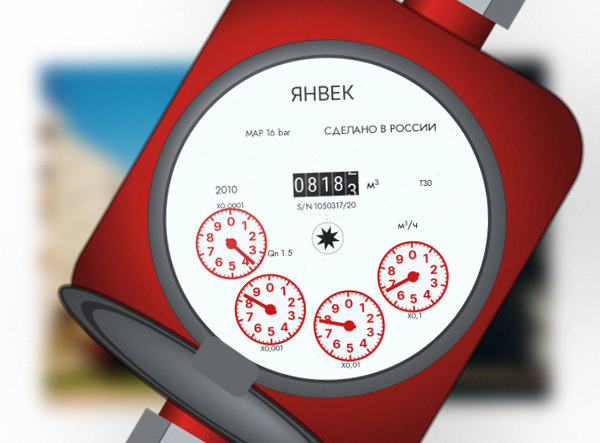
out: 8182.6783 m³
